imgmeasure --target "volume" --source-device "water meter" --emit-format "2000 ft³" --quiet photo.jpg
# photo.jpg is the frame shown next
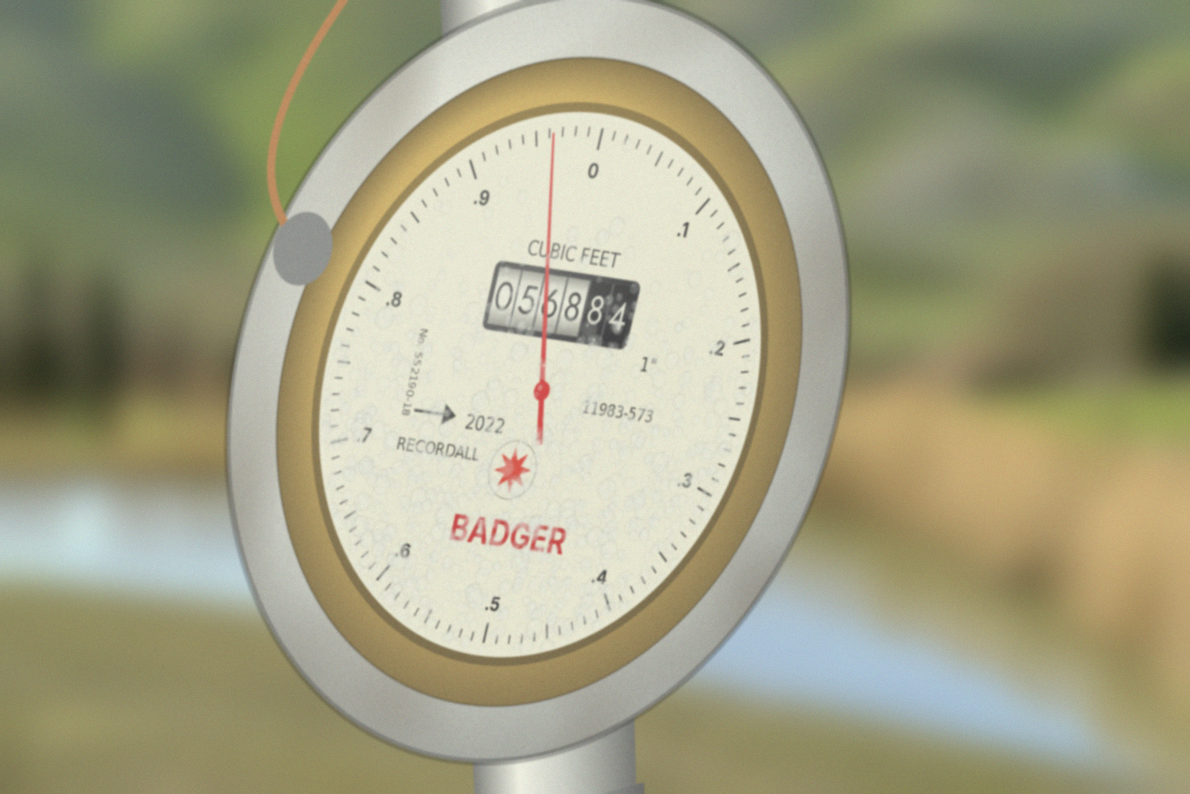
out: 56883.96 ft³
